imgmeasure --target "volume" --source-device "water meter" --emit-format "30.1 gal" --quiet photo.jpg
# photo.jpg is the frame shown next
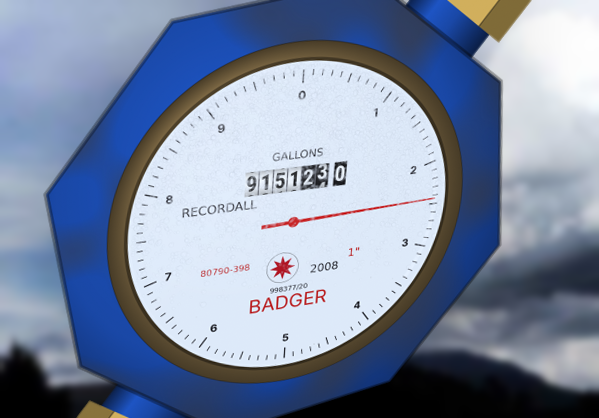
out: 9151232.4 gal
